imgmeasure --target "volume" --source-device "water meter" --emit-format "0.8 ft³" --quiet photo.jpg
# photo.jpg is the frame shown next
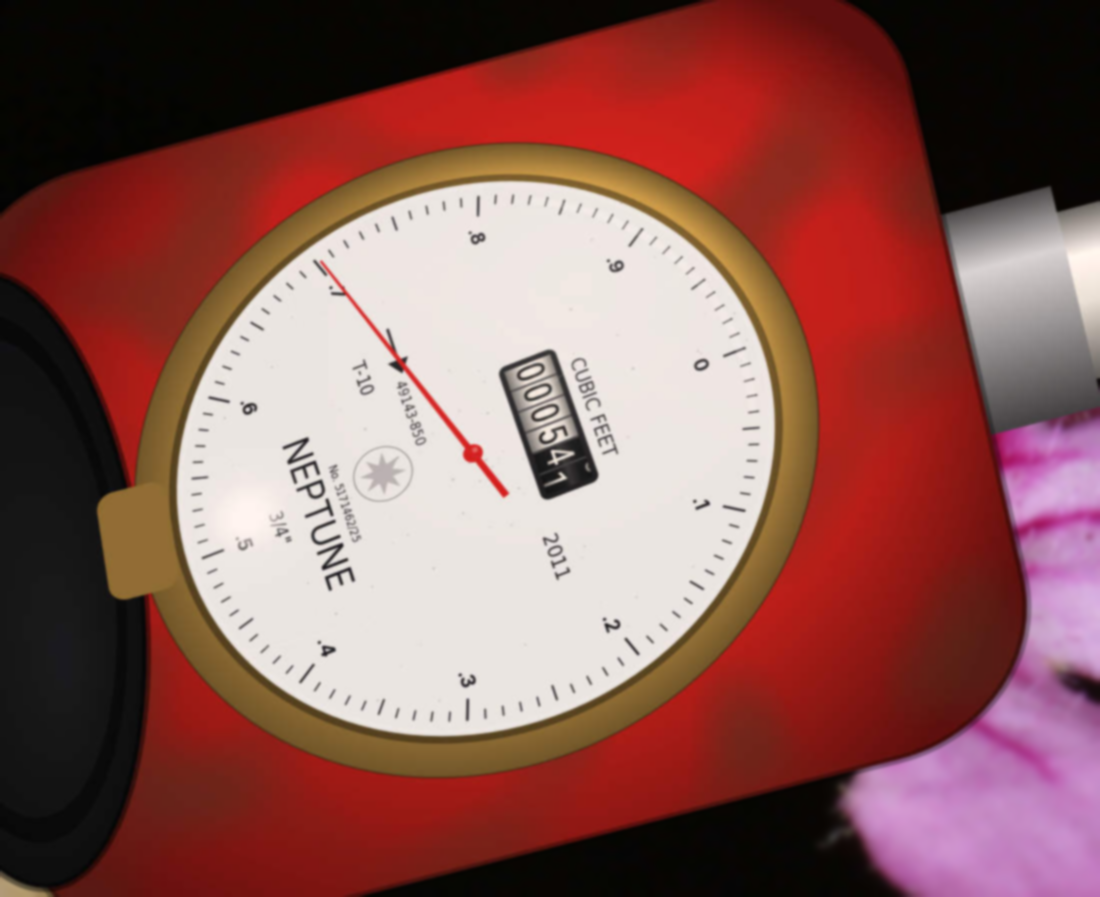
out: 540.70 ft³
